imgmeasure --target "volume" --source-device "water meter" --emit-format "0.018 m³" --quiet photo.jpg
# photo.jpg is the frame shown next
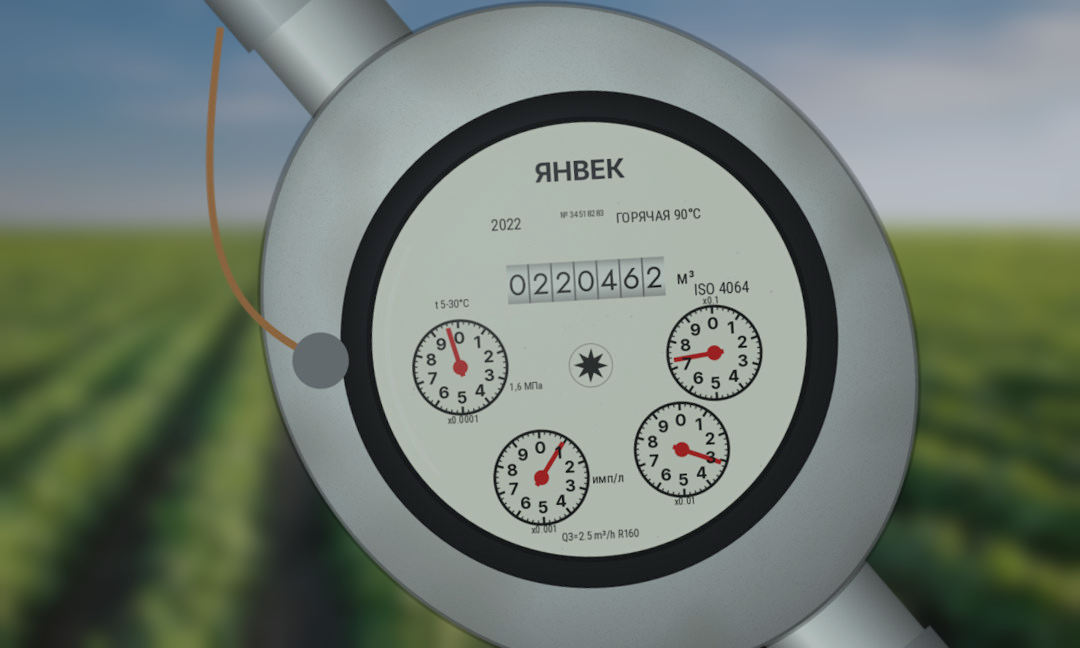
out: 220462.7309 m³
